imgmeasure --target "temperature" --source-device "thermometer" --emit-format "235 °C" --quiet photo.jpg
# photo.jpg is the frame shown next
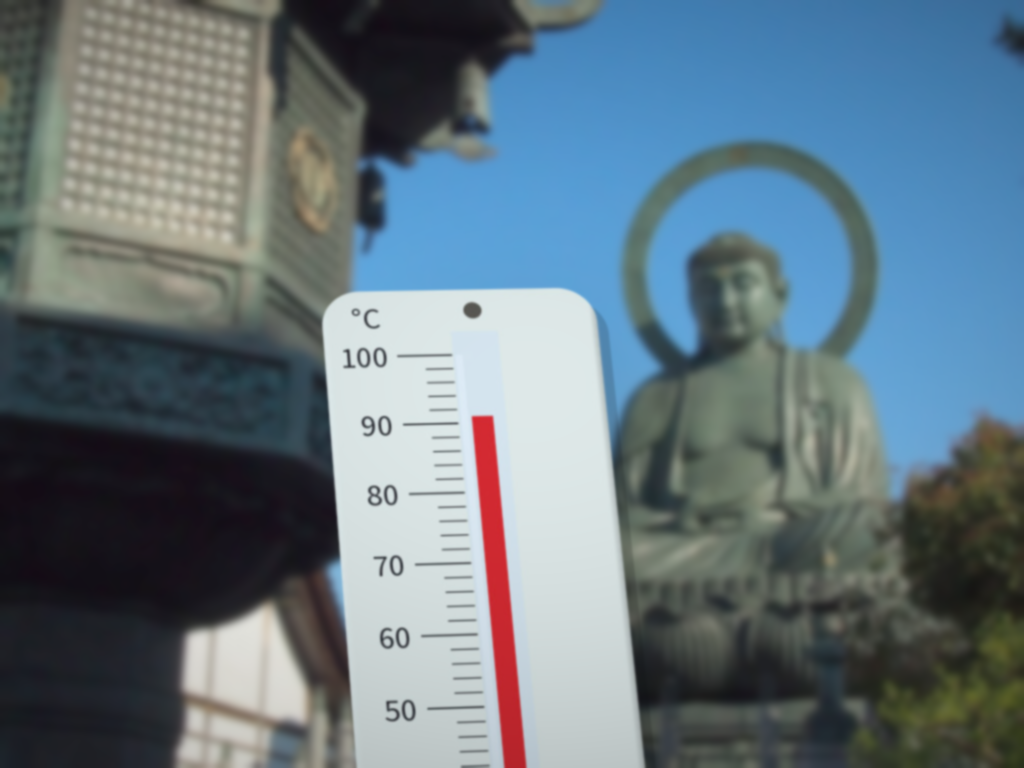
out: 91 °C
